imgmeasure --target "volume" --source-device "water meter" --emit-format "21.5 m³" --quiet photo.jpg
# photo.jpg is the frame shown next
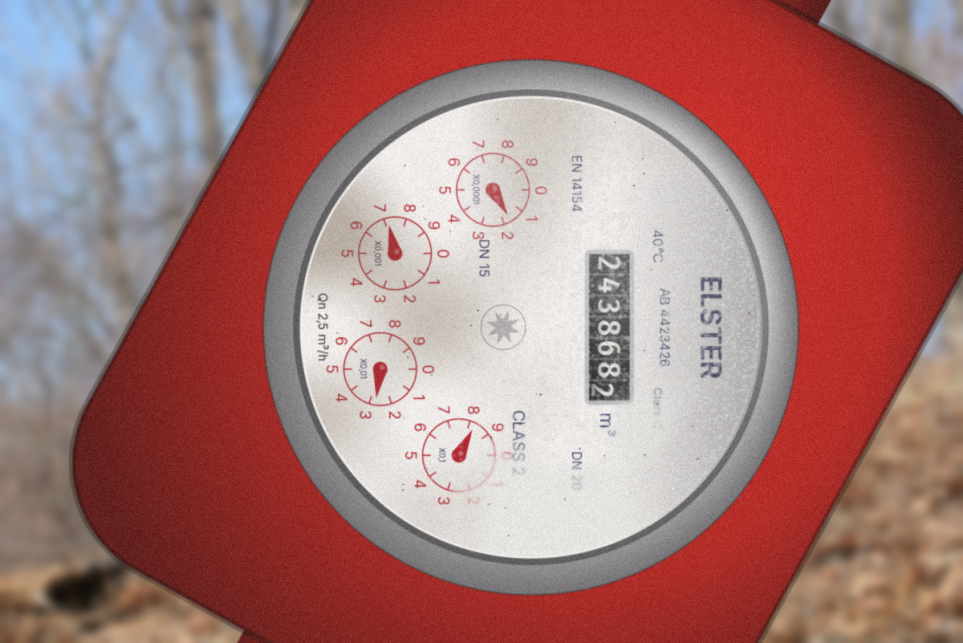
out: 2438681.8271 m³
